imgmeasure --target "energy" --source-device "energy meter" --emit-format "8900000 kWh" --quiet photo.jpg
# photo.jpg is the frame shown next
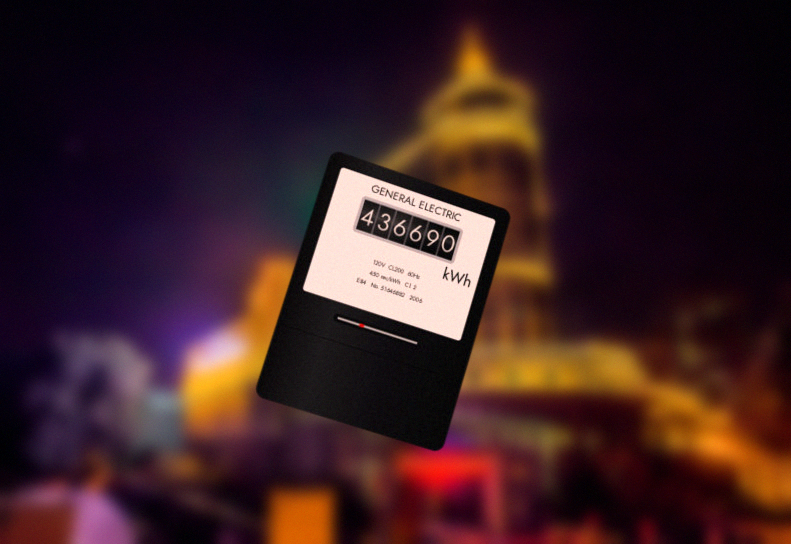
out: 436690 kWh
